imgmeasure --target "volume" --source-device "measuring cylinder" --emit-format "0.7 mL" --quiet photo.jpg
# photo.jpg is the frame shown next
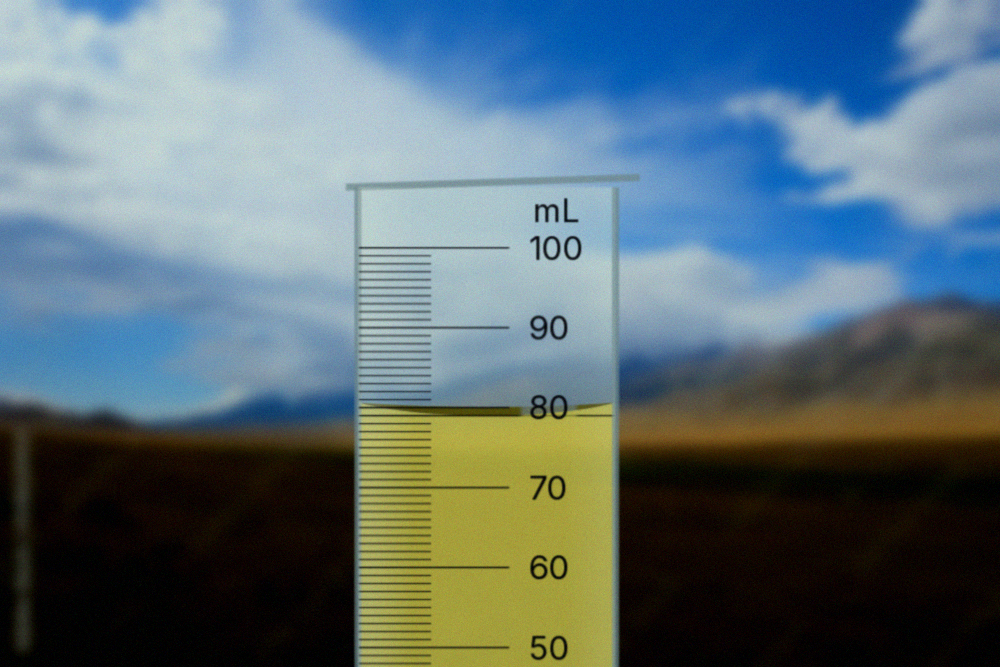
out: 79 mL
